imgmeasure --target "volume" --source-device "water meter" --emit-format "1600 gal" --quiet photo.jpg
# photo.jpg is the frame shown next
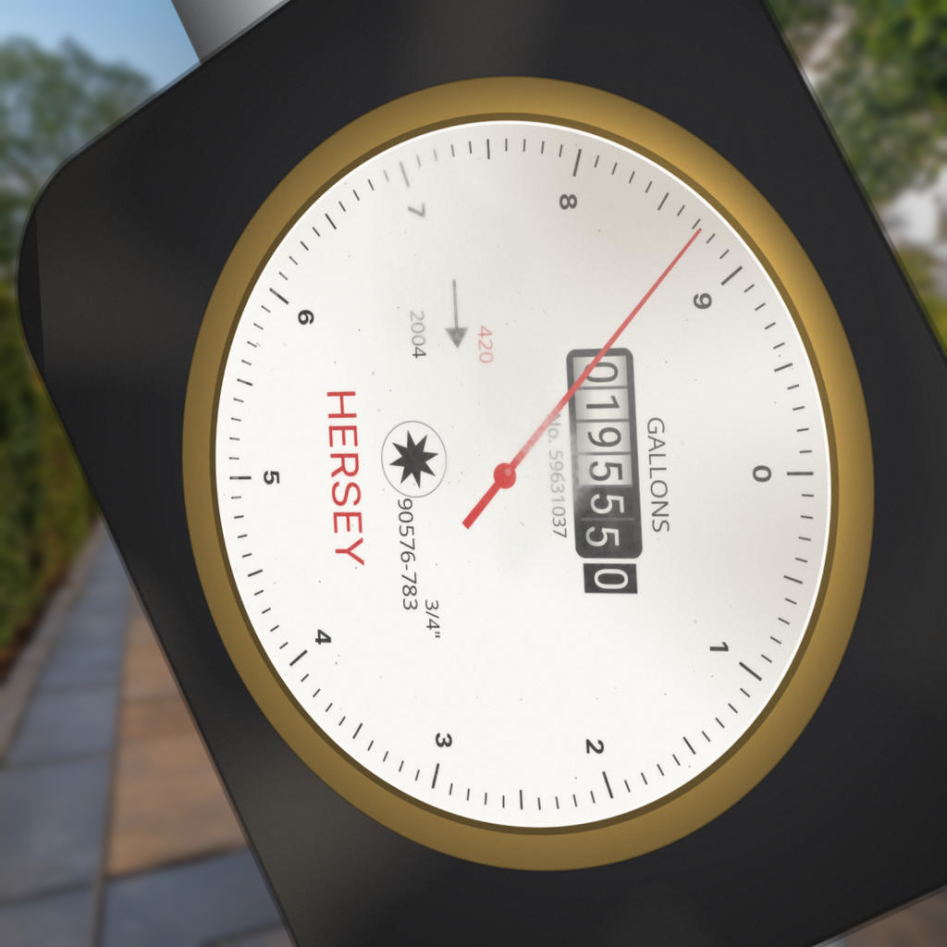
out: 195548.7 gal
